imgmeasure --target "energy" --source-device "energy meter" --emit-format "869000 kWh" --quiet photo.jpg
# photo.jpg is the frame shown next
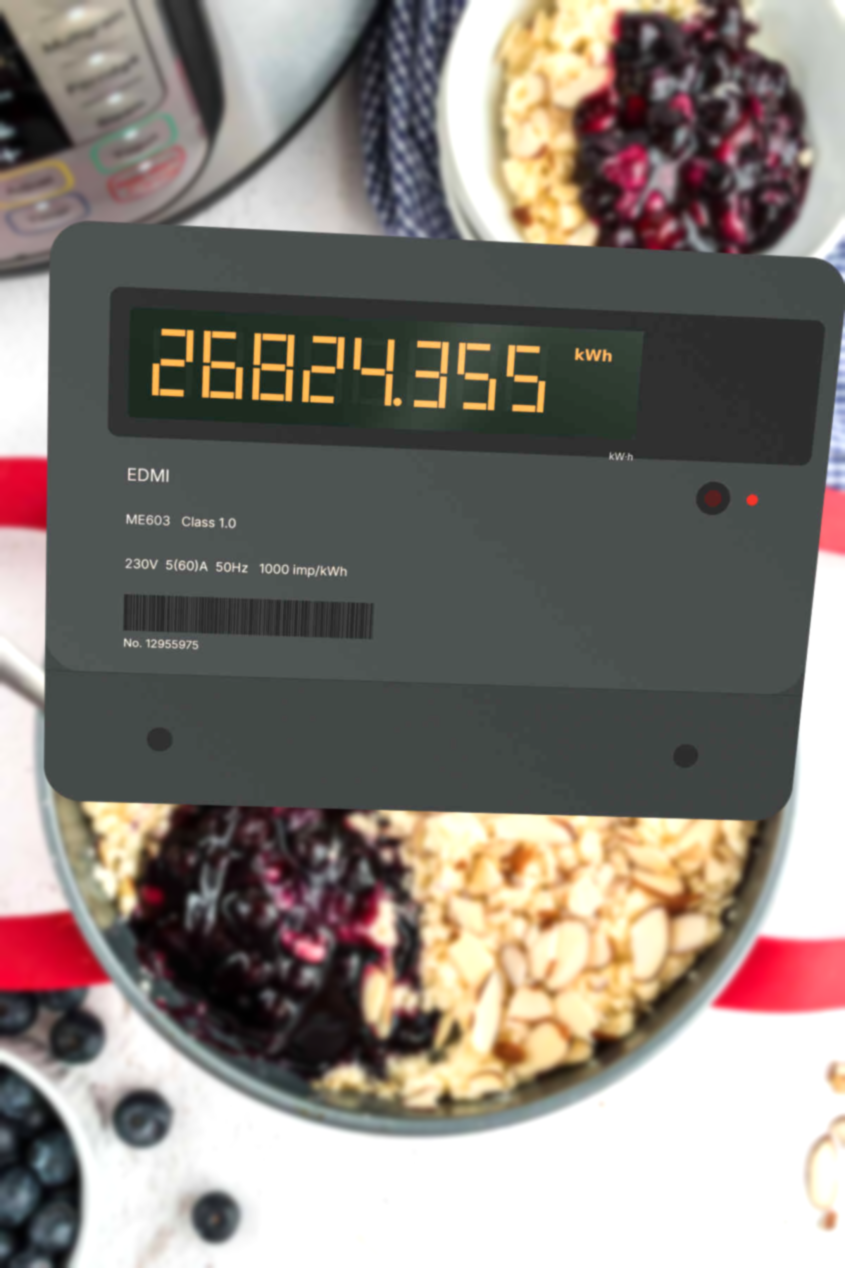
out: 26824.355 kWh
